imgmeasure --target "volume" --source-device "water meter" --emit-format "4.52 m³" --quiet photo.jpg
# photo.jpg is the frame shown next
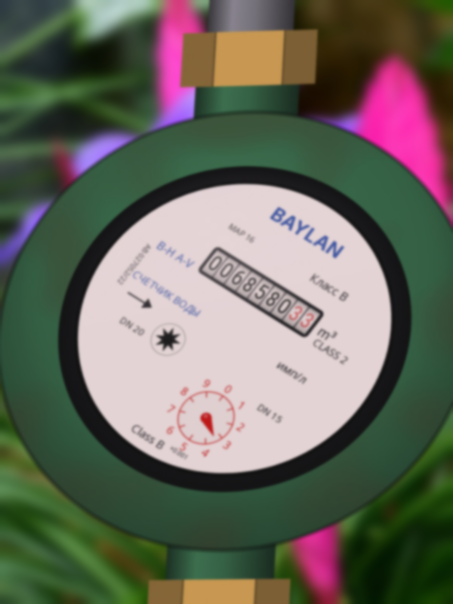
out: 68580.333 m³
